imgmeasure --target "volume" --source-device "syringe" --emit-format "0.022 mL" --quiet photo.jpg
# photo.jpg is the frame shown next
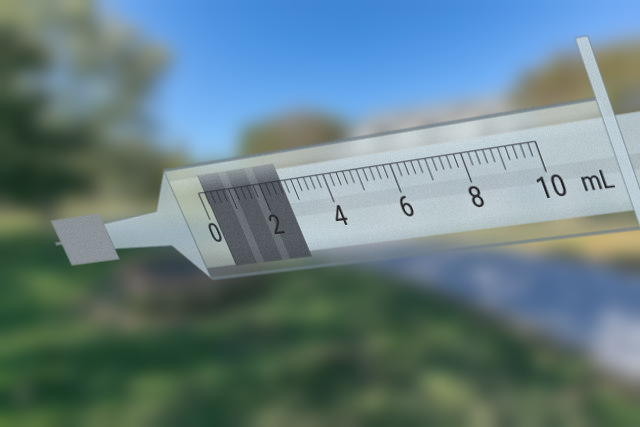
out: 0.2 mL
